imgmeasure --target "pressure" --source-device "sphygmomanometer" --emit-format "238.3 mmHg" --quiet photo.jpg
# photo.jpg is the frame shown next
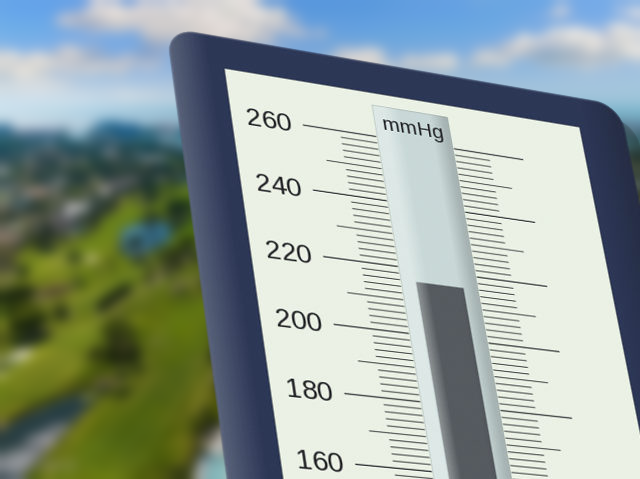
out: 216 mmHg
